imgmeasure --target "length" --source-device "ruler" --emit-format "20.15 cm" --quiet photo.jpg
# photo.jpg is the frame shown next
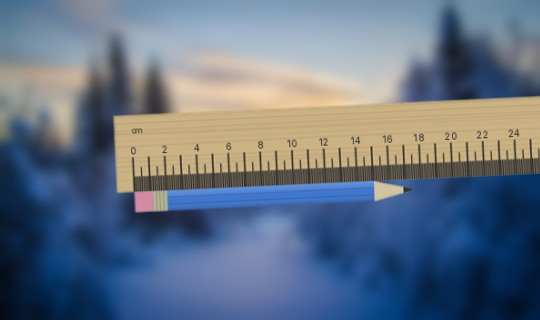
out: 17.5 cm
